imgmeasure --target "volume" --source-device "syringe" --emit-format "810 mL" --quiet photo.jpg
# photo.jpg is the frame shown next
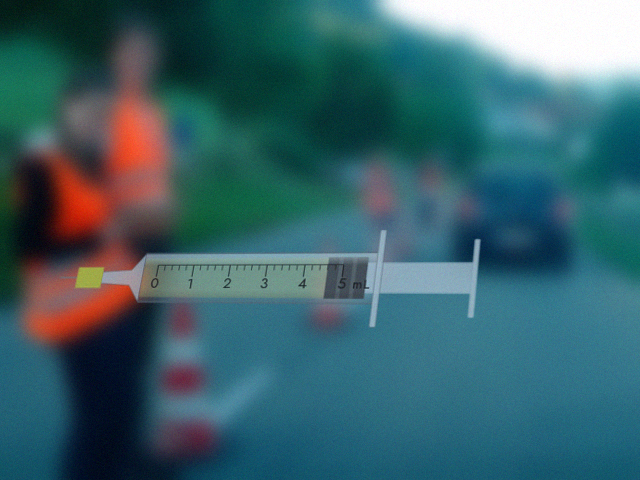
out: 4.6 mL
